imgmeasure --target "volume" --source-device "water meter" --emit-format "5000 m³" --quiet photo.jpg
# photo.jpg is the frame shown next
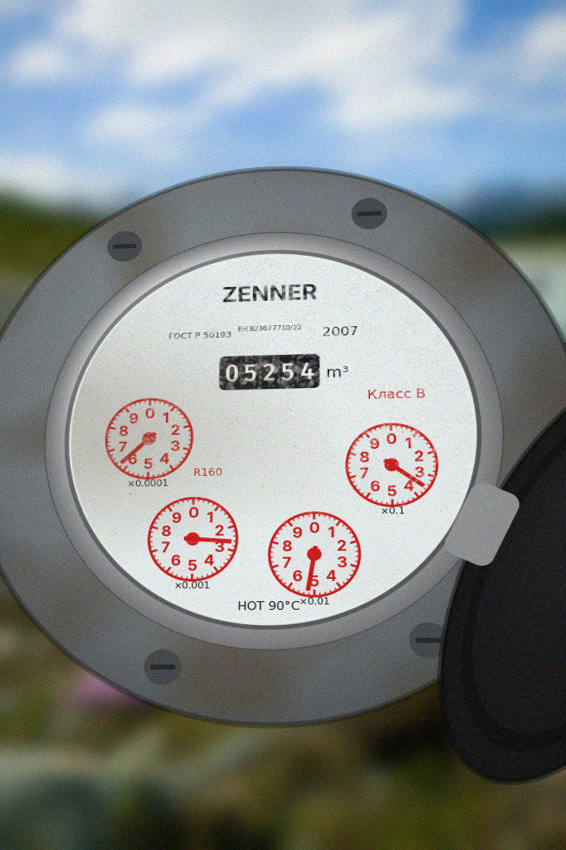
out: 5254.3526 m³
